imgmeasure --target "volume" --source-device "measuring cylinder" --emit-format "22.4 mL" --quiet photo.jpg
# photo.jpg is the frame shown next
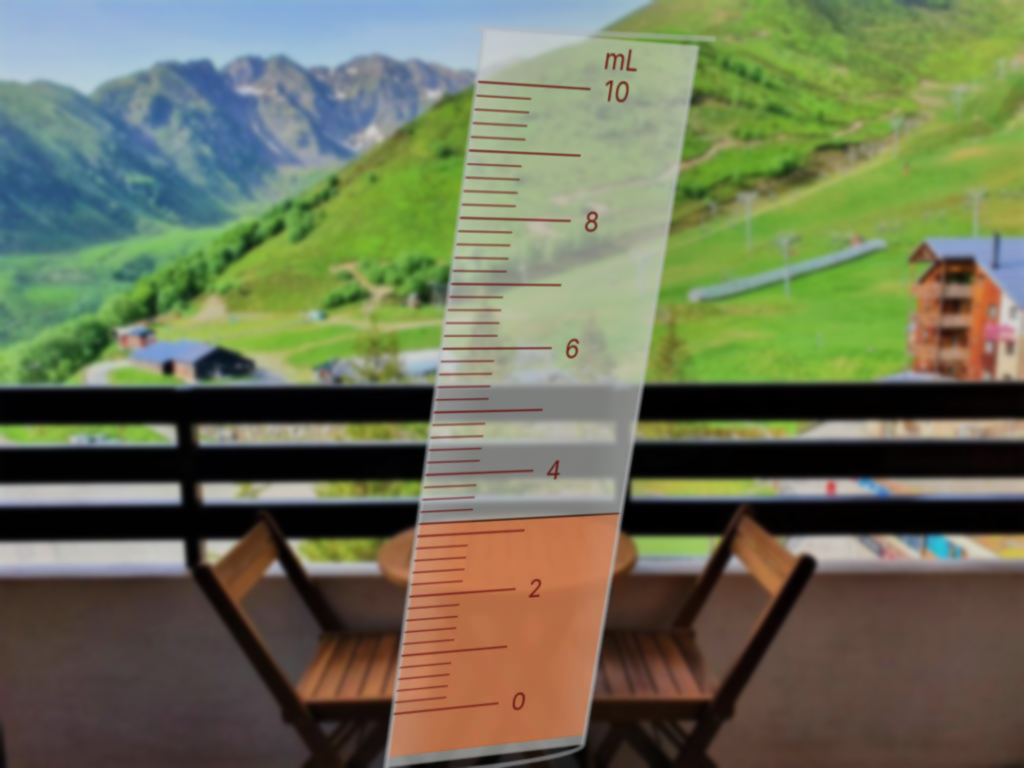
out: 3.2 mL
